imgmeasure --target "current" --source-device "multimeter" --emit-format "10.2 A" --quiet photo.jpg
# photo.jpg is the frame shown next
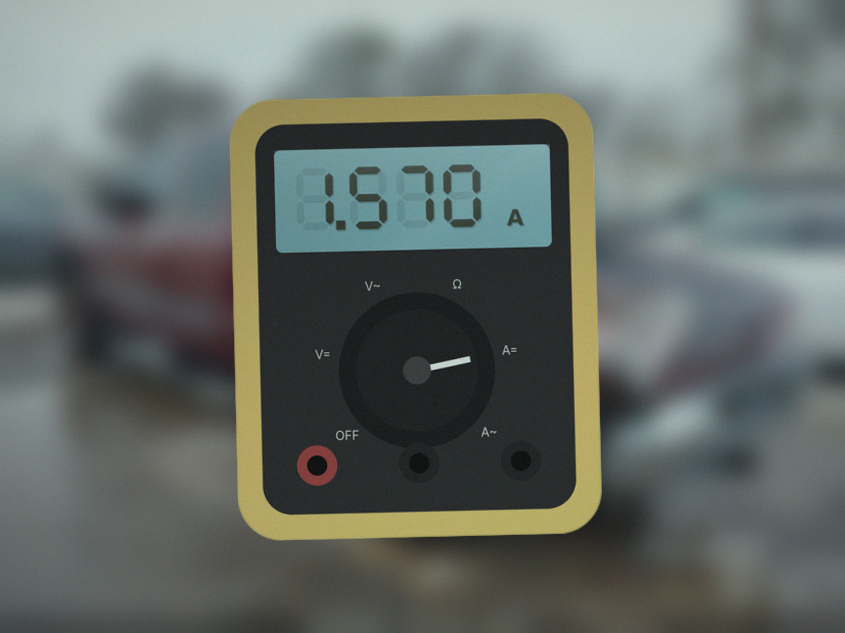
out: 1.570 A
